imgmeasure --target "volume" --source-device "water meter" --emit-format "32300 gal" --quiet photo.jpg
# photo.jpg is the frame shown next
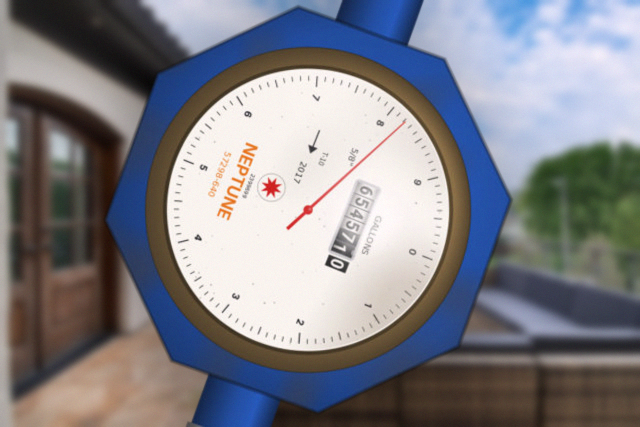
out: 6545708.2 gal
